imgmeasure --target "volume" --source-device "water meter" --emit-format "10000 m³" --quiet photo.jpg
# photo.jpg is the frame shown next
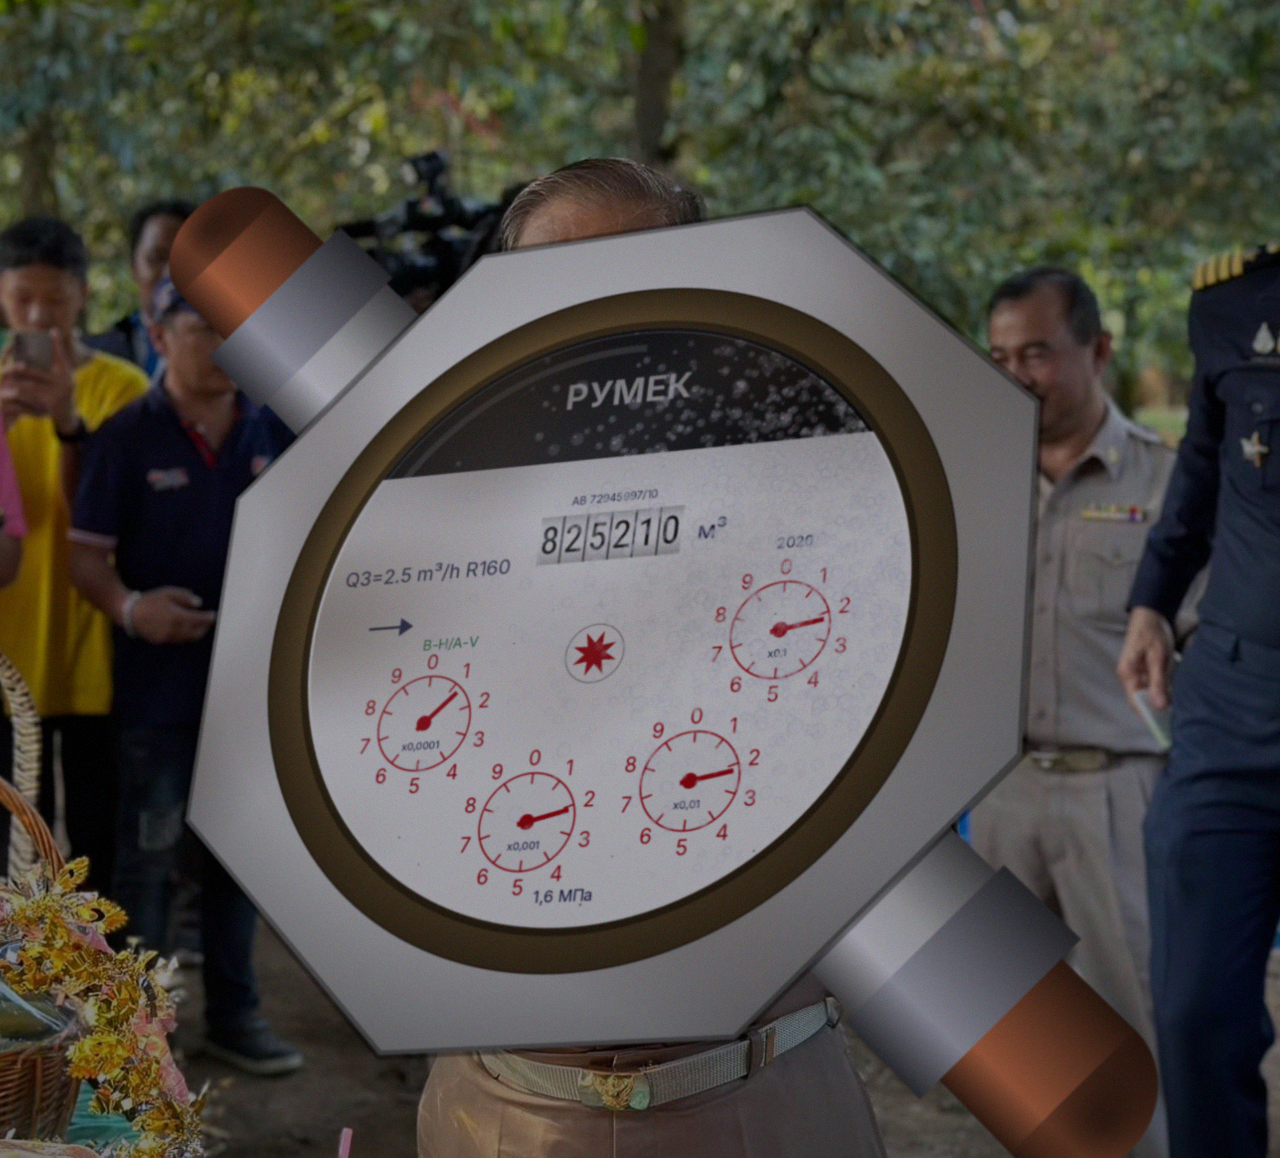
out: 825210.2221 m³
